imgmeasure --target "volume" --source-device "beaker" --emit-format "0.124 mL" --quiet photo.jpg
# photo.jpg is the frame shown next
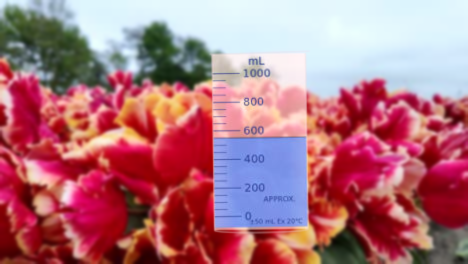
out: 550 mL
